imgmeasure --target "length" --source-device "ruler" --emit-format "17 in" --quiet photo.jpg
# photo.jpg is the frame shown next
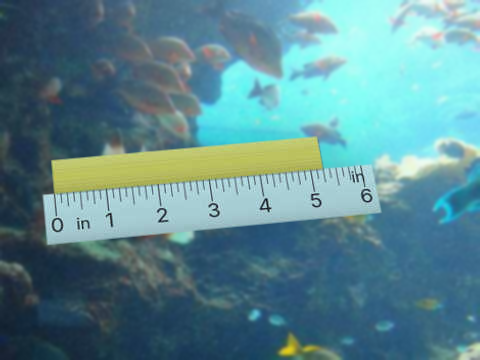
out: 5.25 in
